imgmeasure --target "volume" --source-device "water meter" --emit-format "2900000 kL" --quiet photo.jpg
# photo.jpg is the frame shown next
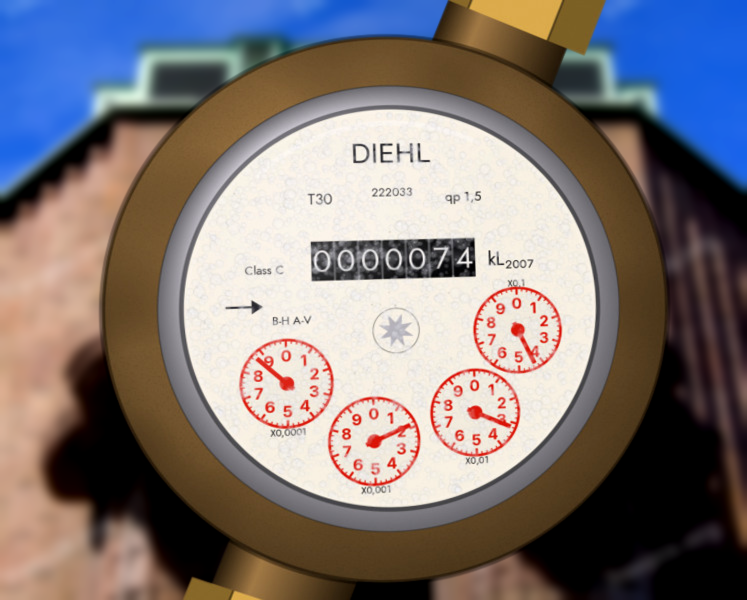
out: 74.4318 kL
